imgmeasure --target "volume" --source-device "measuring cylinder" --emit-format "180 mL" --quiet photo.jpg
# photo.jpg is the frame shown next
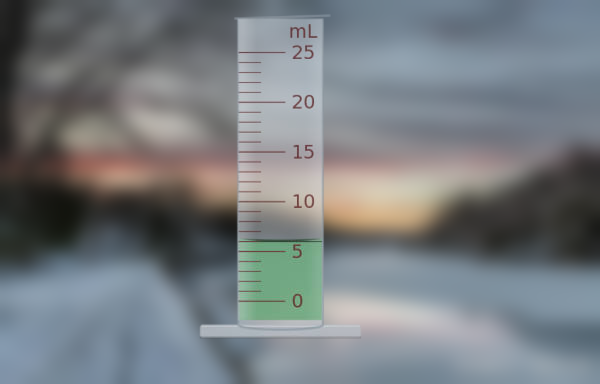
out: 6 mL
